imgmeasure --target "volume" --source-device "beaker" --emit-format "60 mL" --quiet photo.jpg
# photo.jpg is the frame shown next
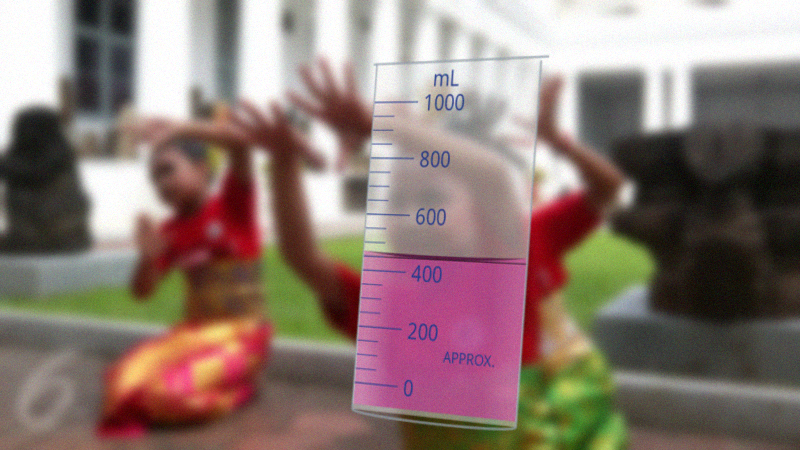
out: 450 mL
